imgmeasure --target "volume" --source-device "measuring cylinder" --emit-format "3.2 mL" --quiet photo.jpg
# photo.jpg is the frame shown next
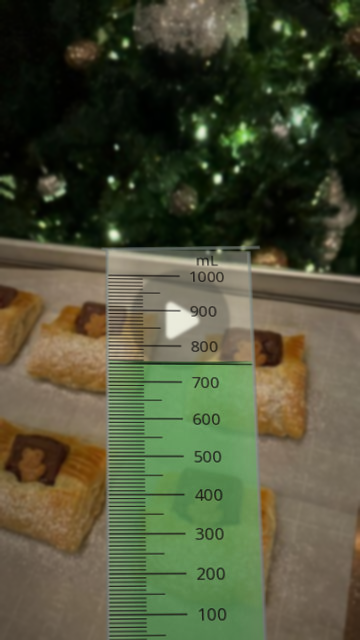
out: 750 mL
